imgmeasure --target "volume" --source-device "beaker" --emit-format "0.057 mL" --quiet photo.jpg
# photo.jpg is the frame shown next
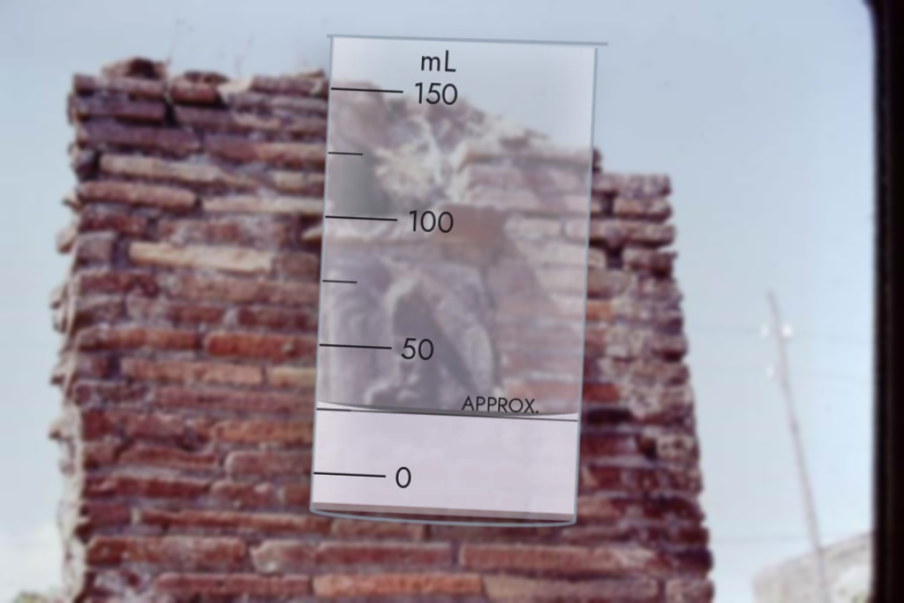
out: 25 mL
